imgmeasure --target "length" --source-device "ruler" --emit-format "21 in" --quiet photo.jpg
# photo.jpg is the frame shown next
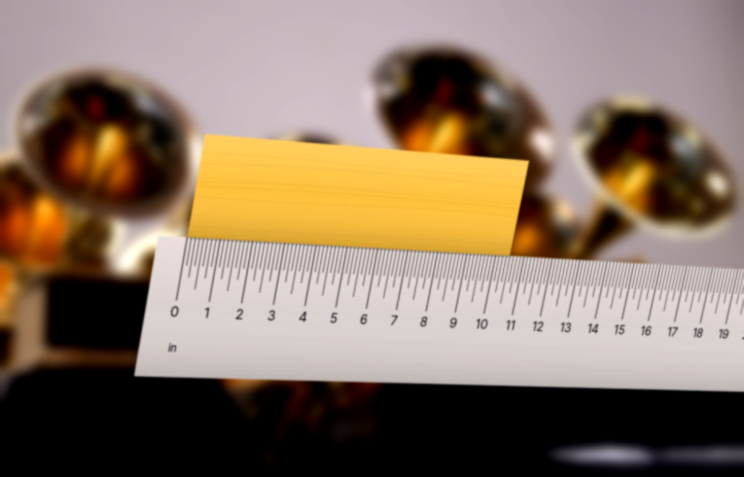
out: 10.5 in
